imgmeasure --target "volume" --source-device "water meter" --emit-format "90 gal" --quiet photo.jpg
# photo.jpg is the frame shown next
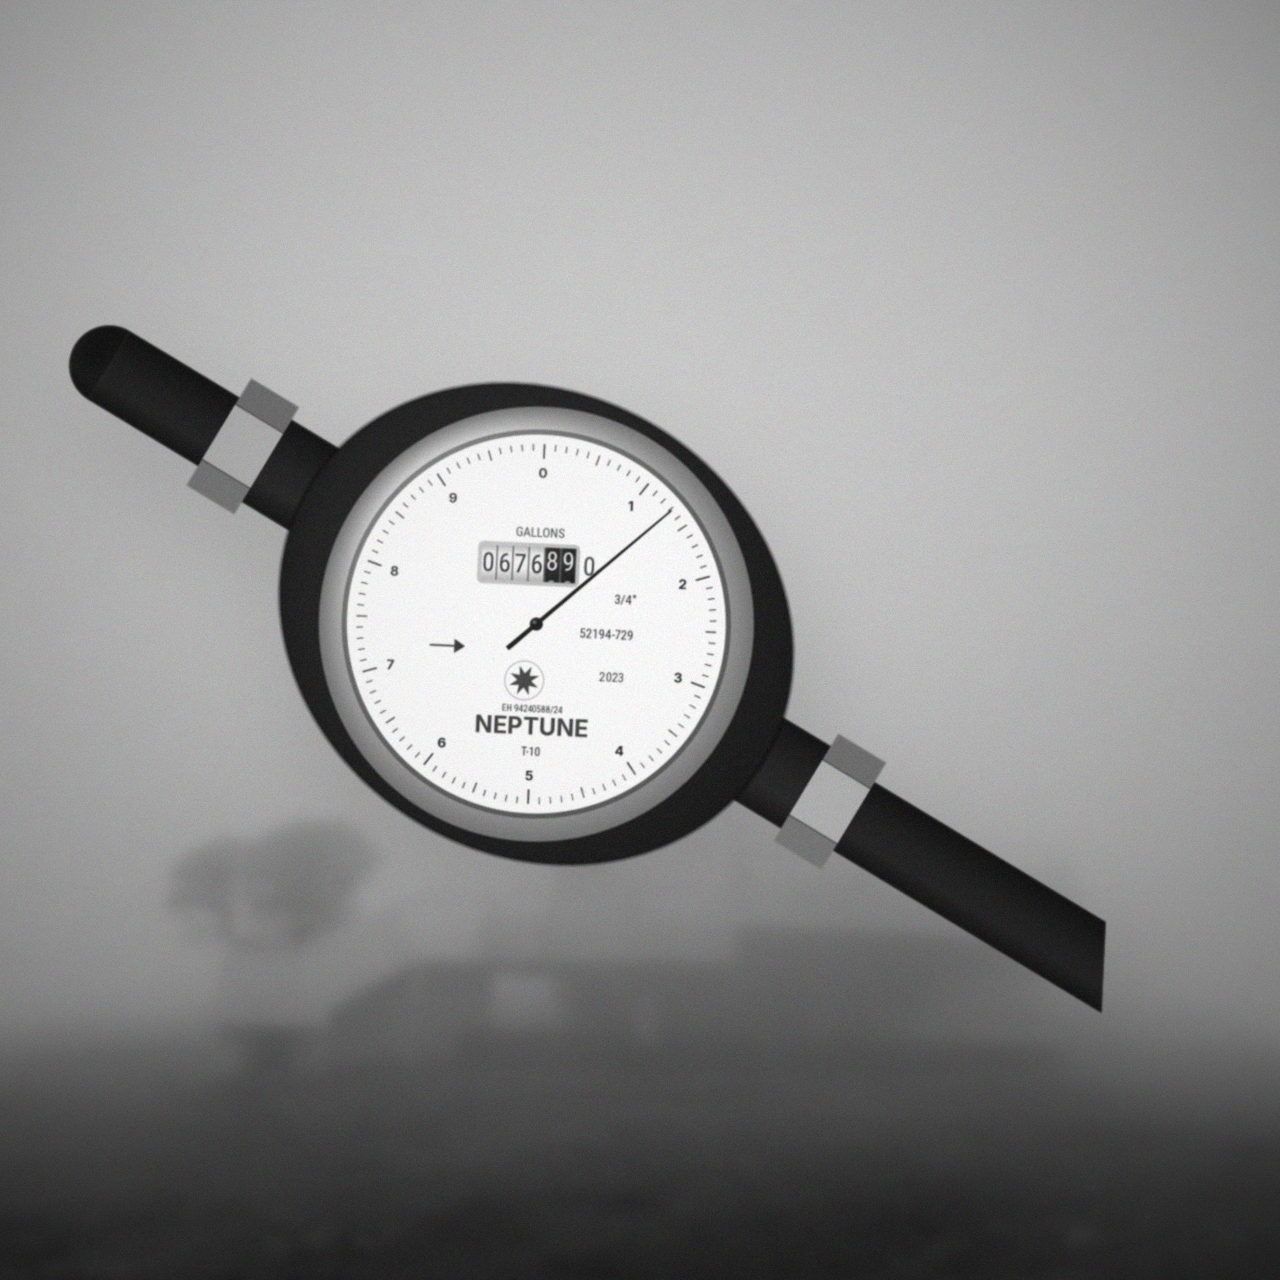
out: 676891.3 gal
